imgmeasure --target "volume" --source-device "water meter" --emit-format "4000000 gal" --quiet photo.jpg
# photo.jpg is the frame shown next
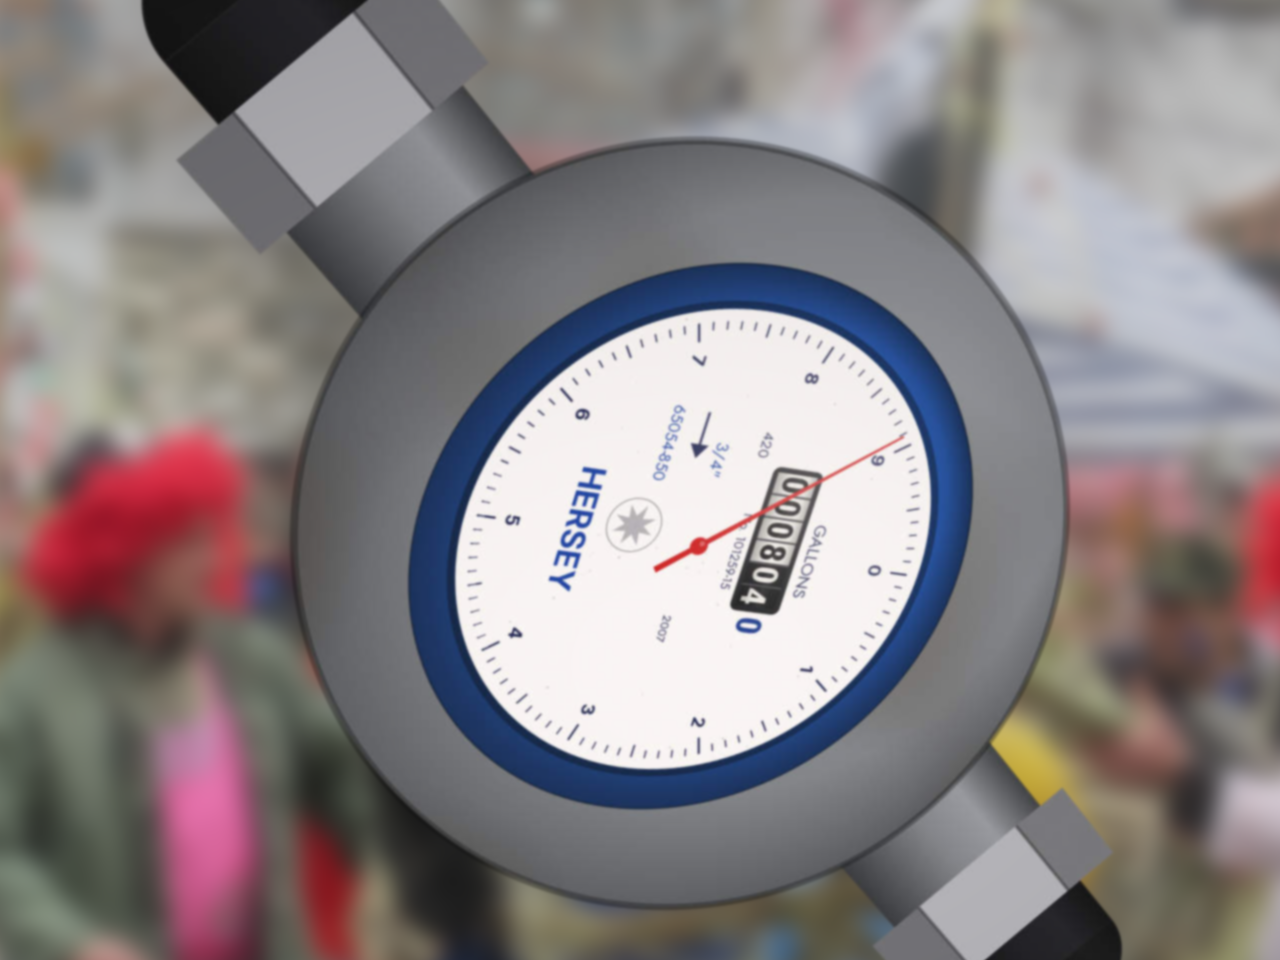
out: 8038.9 gal
